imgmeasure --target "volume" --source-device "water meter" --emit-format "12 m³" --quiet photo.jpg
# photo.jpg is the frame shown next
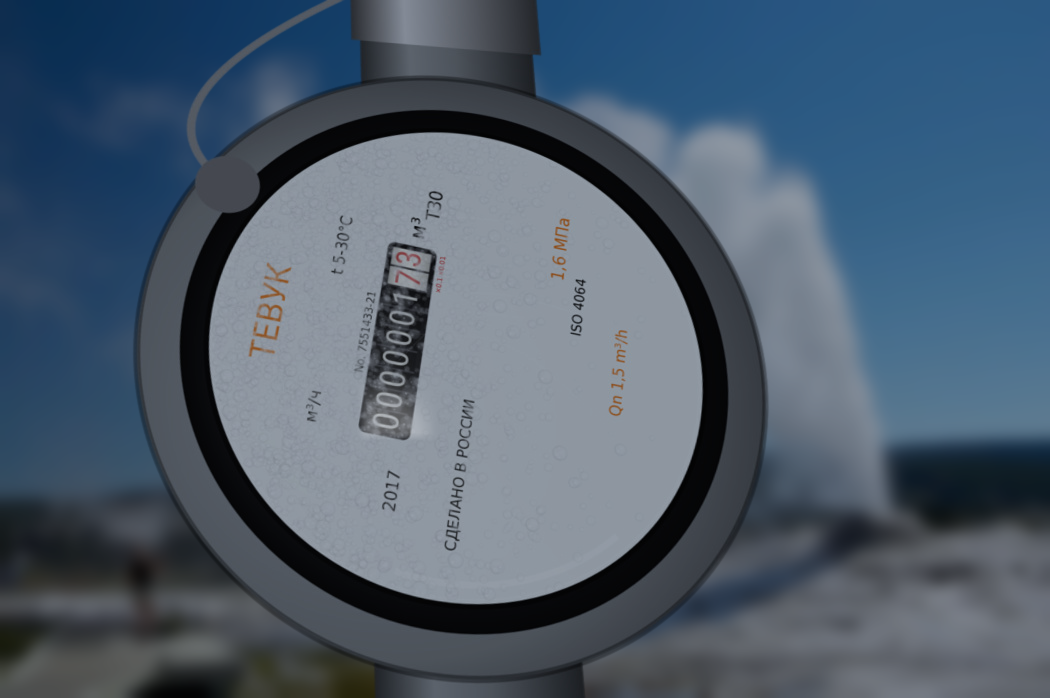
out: 1.73 m³
